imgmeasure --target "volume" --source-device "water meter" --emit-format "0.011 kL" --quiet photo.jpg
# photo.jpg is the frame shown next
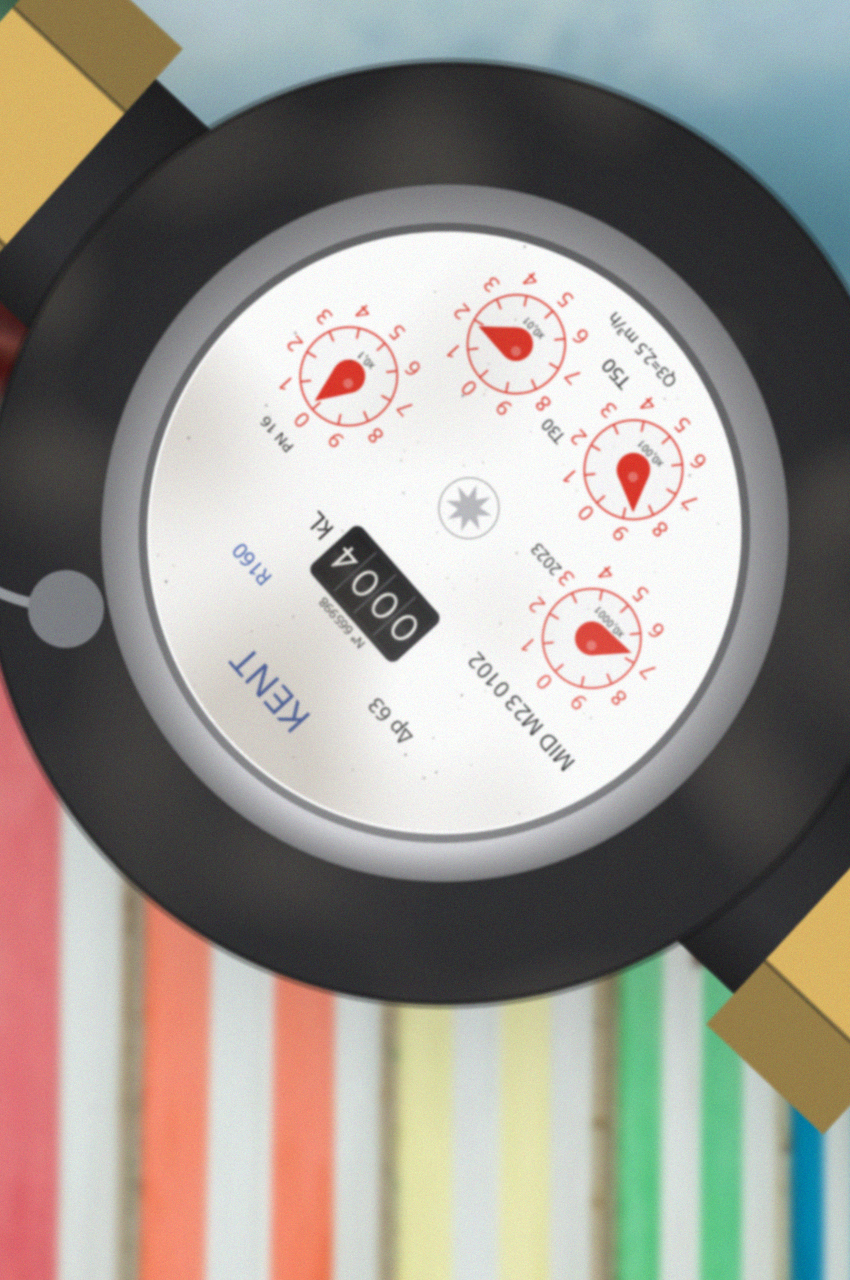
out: 4.0186 kL
